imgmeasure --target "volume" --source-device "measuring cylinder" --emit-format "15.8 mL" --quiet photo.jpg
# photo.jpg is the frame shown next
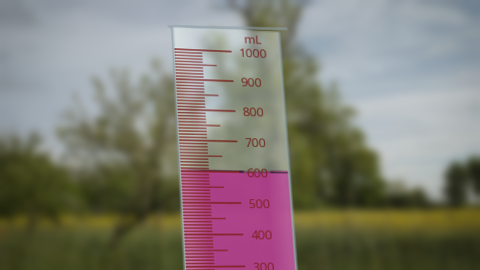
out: 600 mL
